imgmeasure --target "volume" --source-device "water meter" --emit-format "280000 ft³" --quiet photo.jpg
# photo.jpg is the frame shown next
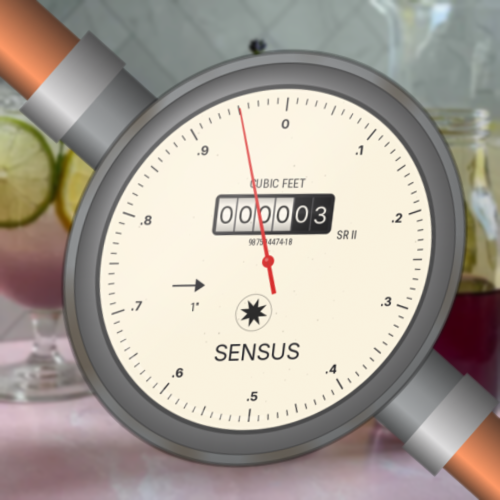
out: 2.95 ft³
